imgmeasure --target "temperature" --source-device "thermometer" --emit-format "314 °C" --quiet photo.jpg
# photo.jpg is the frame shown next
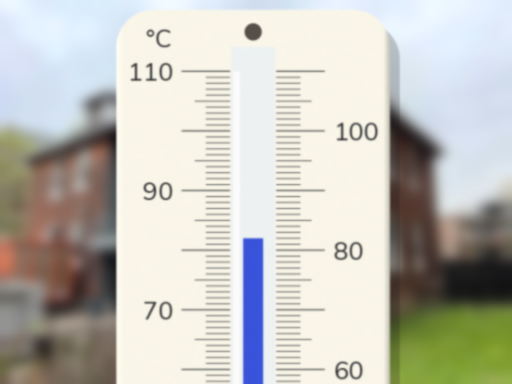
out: 82 °C
